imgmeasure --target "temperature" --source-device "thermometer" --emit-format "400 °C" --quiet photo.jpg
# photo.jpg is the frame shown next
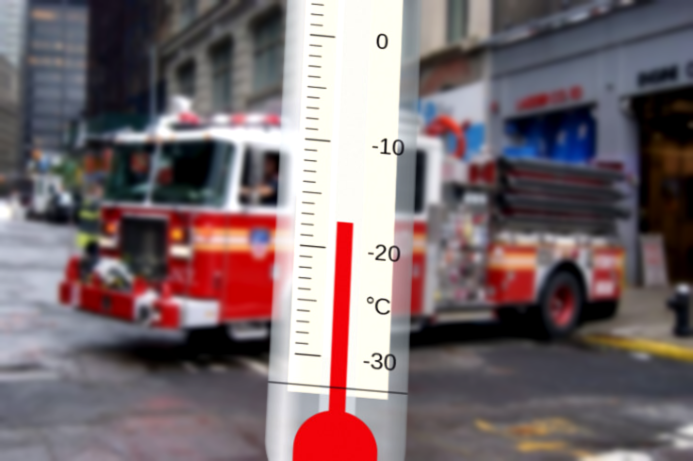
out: -17.5 °C
